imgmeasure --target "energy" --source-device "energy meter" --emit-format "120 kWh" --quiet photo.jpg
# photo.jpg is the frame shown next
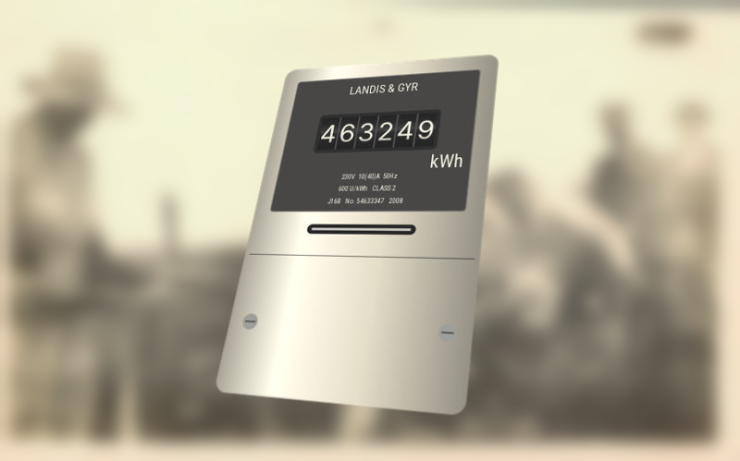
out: 463249 kWh
